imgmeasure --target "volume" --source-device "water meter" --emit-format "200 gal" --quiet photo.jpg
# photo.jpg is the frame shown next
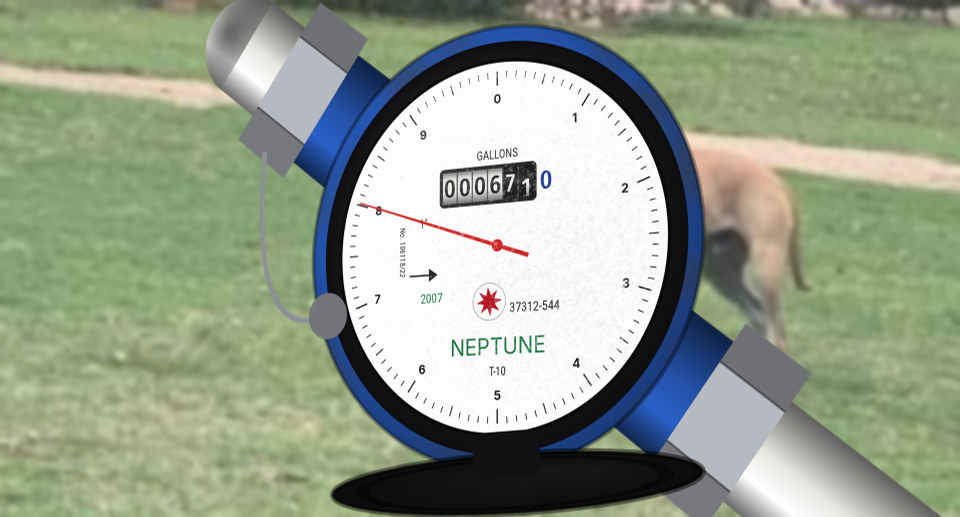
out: 6708.0 gal
